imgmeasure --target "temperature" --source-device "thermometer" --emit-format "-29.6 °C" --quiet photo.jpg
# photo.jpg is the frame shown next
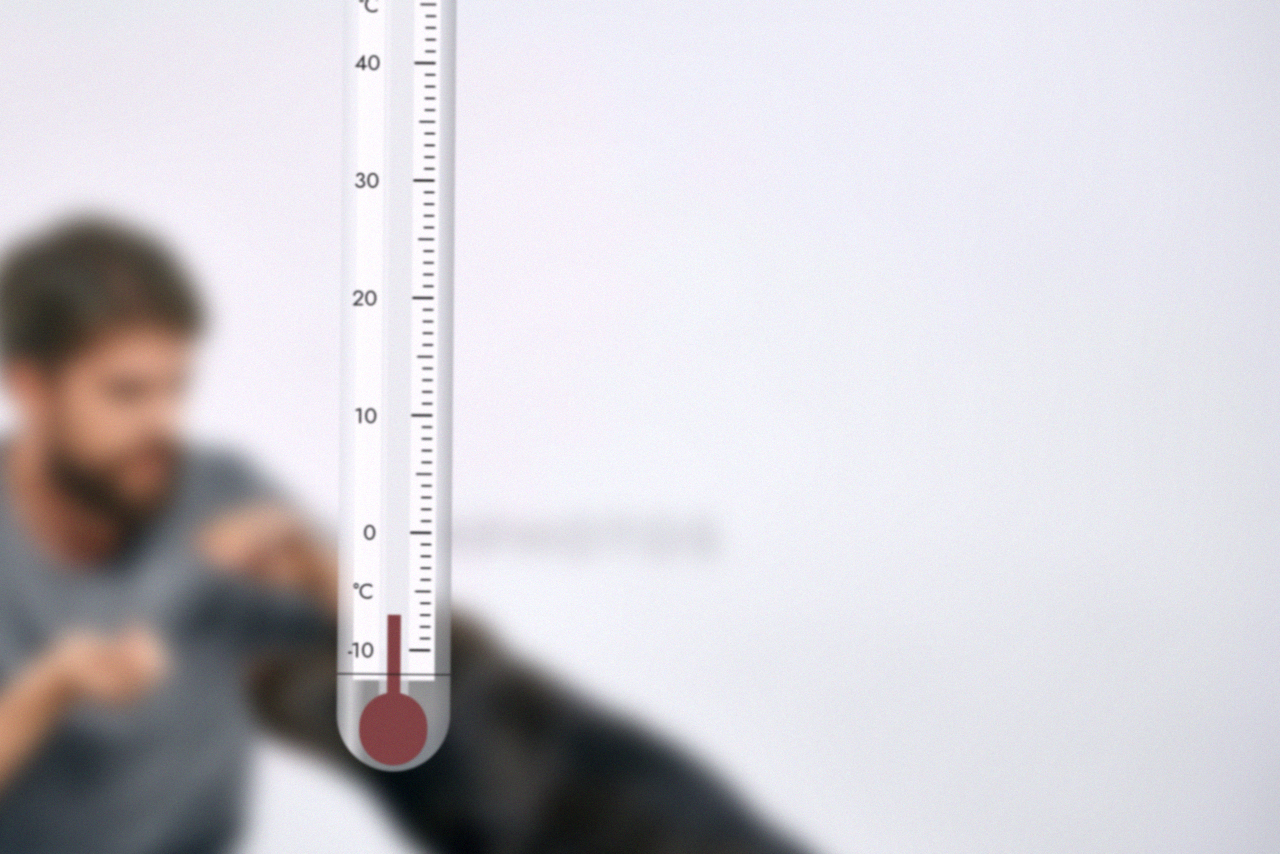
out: -7 °C
